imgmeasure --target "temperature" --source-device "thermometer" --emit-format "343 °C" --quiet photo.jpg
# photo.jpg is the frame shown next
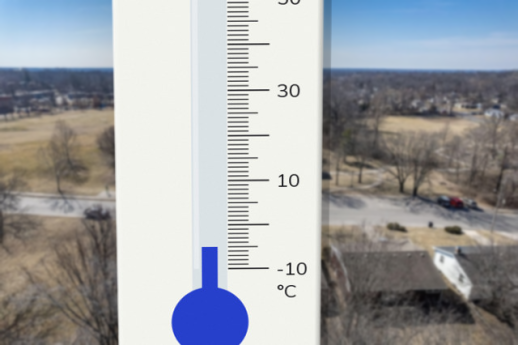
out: -5 °C
